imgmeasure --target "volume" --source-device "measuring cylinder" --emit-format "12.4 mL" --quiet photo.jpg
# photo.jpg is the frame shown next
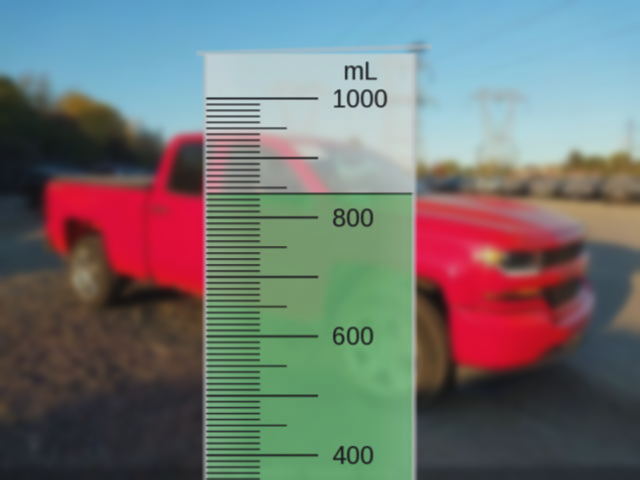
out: 840 mL
